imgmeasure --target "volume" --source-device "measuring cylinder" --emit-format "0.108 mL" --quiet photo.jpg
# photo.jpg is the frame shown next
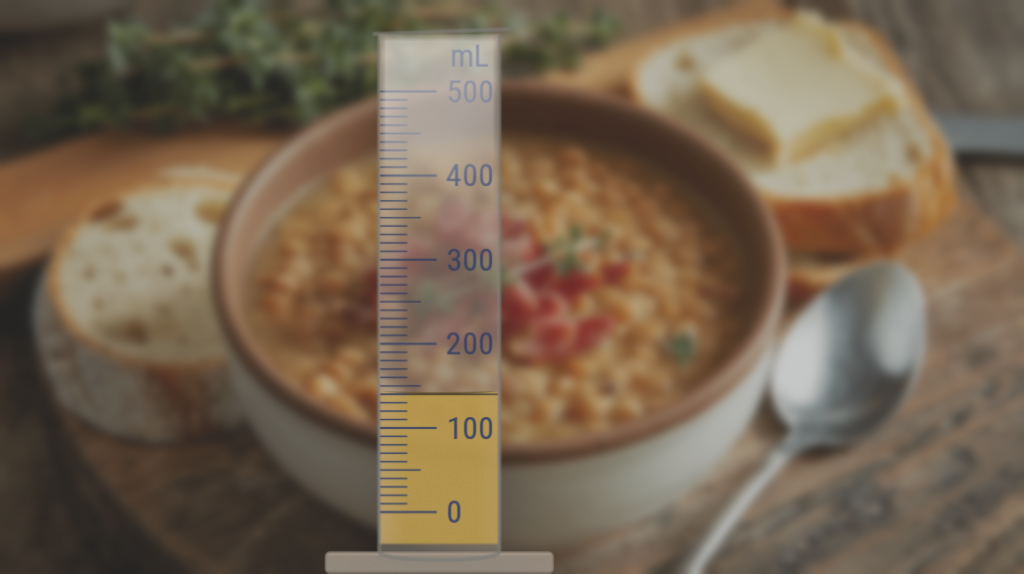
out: 140 mL
